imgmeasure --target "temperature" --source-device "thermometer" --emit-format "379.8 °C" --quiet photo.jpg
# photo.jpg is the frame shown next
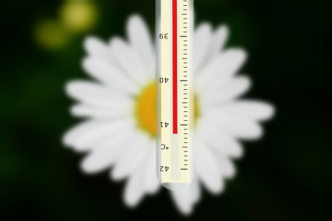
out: 41.2 °C
